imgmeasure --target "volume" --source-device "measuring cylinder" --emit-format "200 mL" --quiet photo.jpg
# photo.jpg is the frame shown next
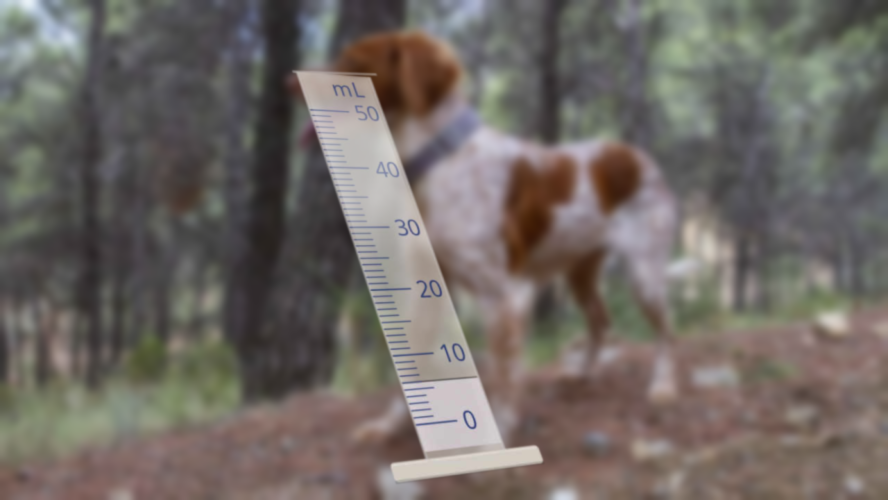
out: 6 mL
